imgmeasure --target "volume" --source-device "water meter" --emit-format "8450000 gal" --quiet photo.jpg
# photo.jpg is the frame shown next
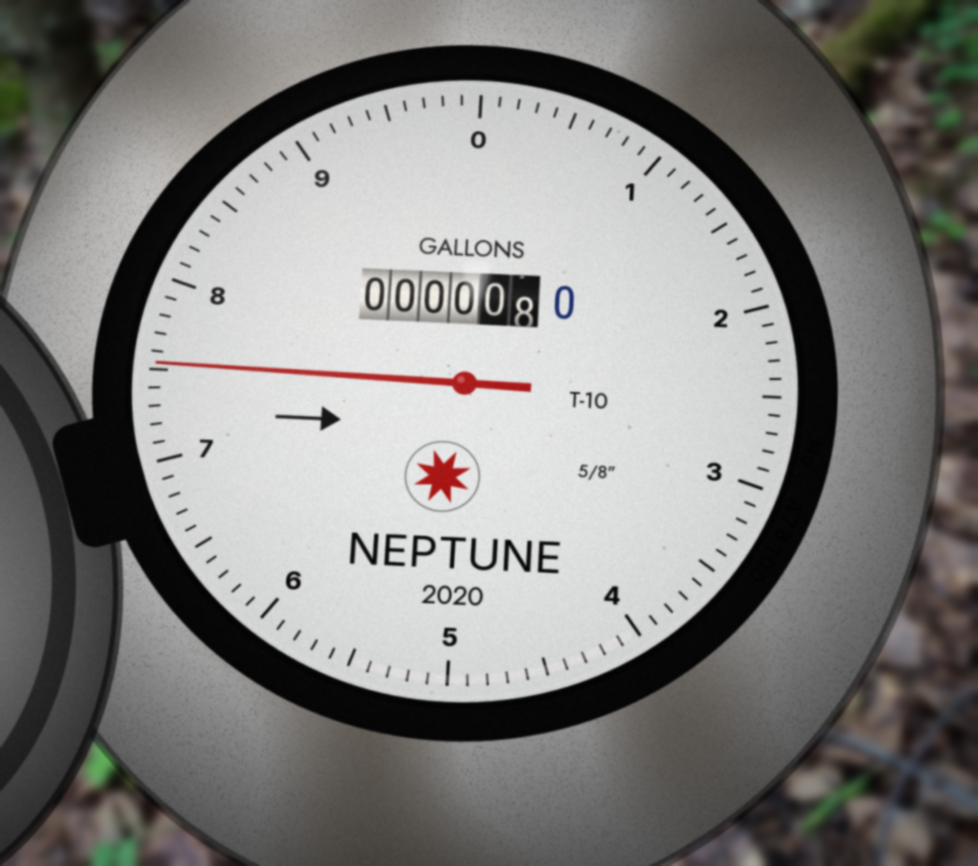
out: 77.5 gal
